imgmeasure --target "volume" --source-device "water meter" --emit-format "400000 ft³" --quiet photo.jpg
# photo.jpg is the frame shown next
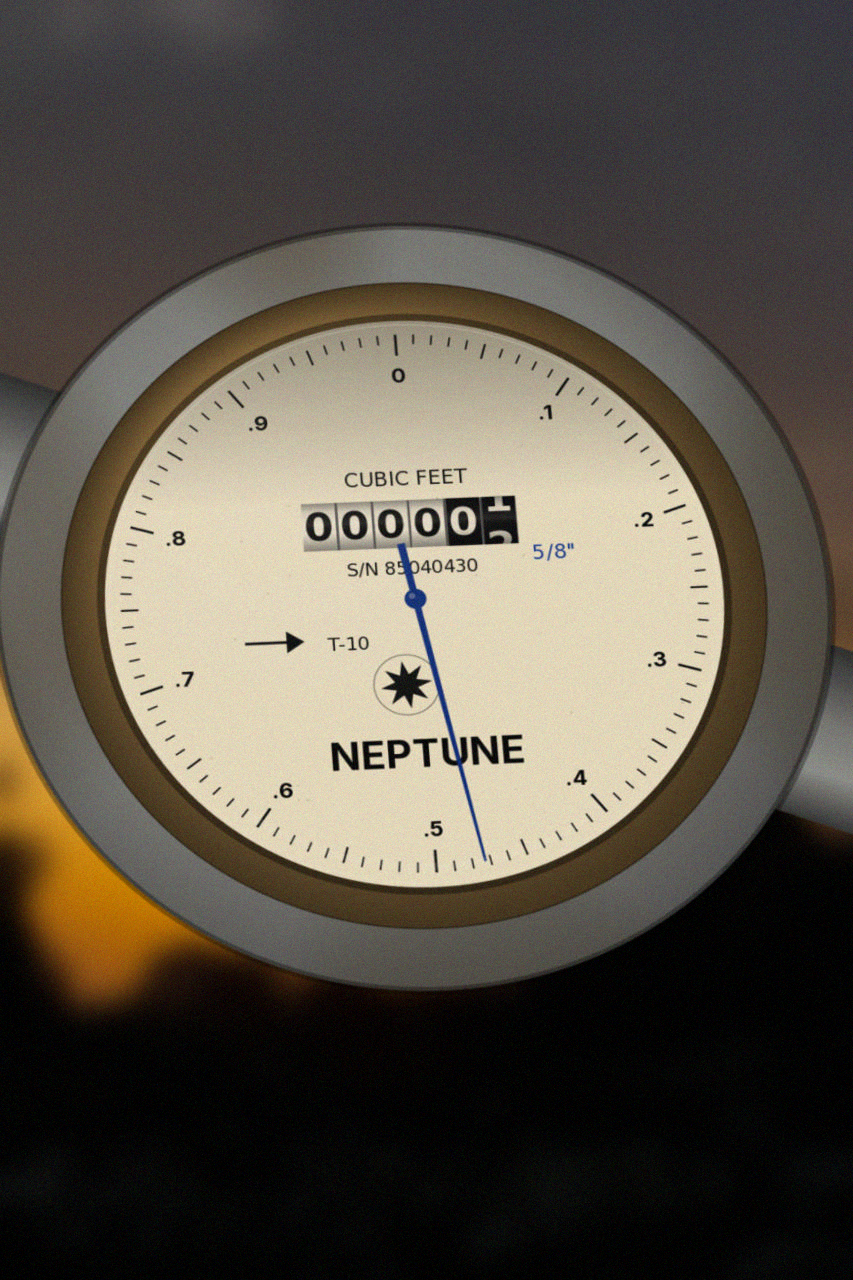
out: 1.47 ft³
